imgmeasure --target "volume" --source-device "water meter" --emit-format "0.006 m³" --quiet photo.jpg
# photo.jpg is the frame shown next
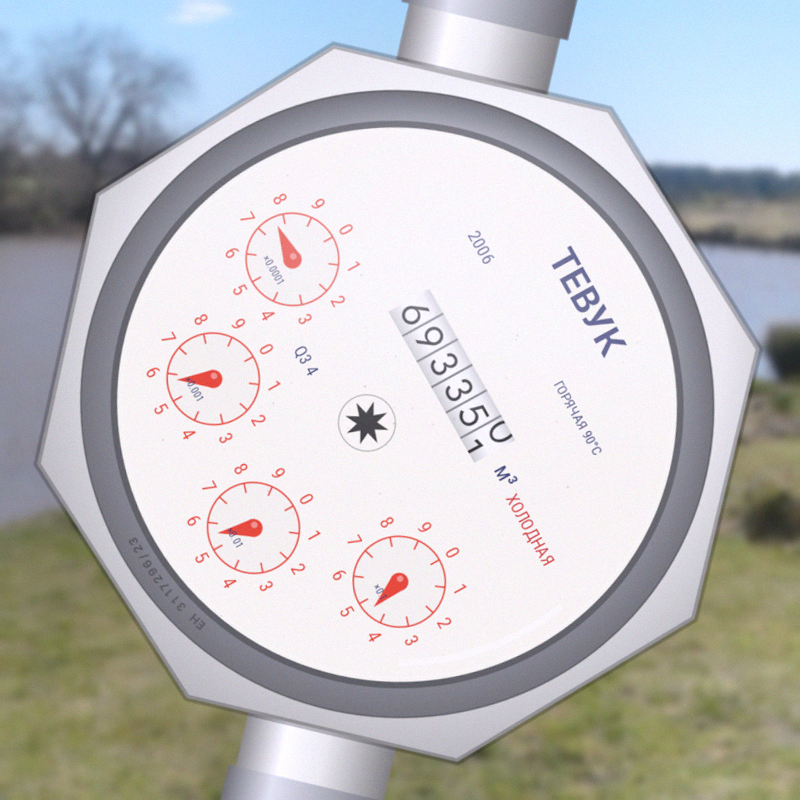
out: 693350.4557 m³
